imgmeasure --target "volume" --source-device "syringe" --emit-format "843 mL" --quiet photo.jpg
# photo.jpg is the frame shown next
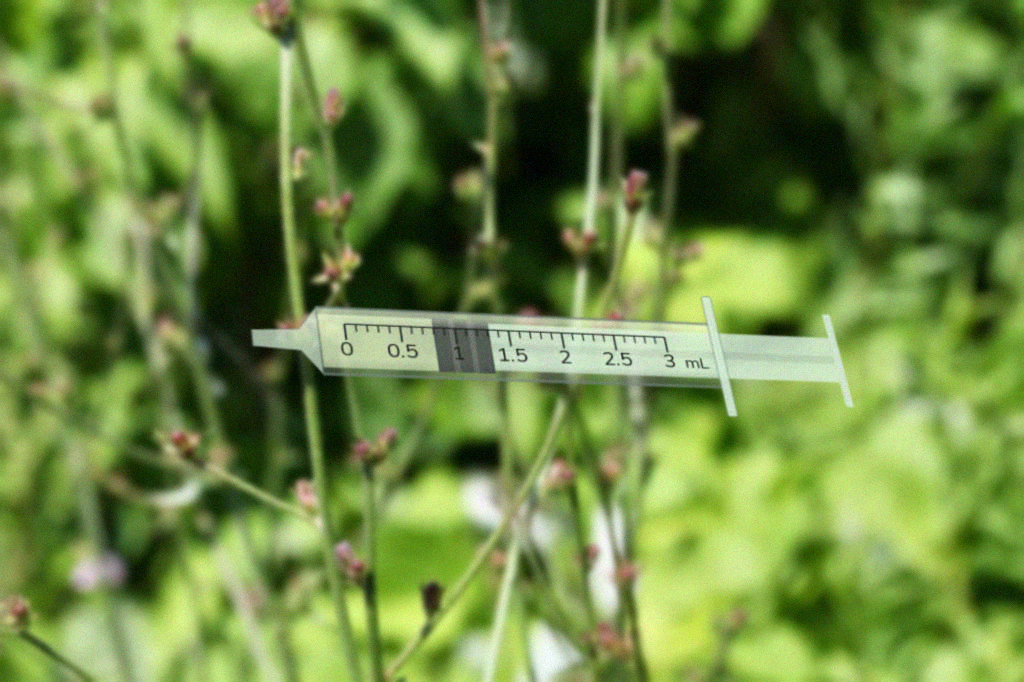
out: 0.8 mL
